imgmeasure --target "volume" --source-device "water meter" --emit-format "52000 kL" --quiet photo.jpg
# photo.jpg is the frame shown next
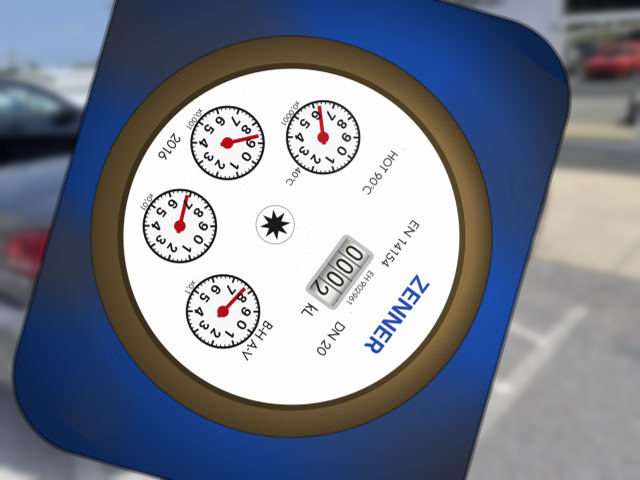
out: 1.7686 kL
